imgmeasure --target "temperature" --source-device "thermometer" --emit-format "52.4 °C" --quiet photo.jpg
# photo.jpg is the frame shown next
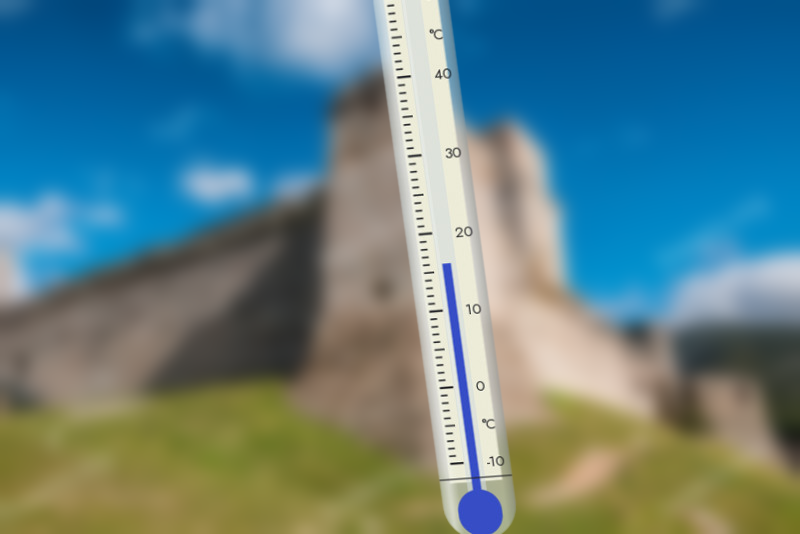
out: 16 °C
